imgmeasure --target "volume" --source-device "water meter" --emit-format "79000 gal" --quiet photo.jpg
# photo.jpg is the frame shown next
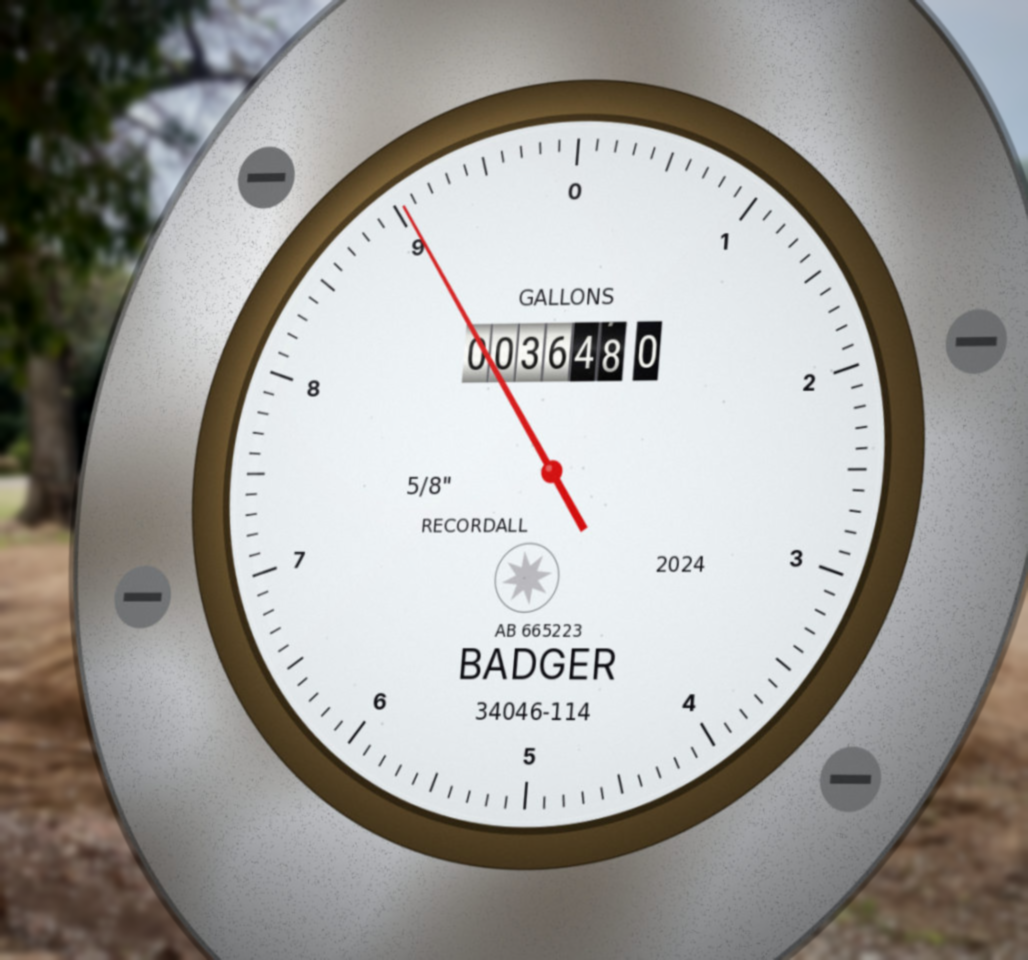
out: 36479.0 gal
